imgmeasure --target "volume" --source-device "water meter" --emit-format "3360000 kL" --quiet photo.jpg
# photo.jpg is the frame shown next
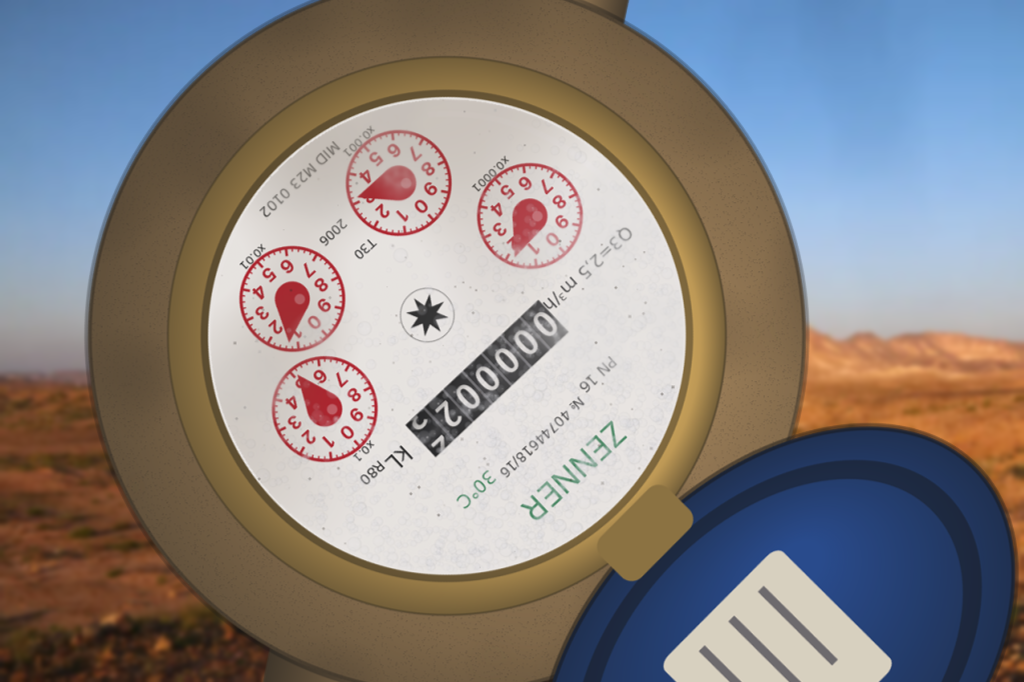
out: 22.5131 kL
